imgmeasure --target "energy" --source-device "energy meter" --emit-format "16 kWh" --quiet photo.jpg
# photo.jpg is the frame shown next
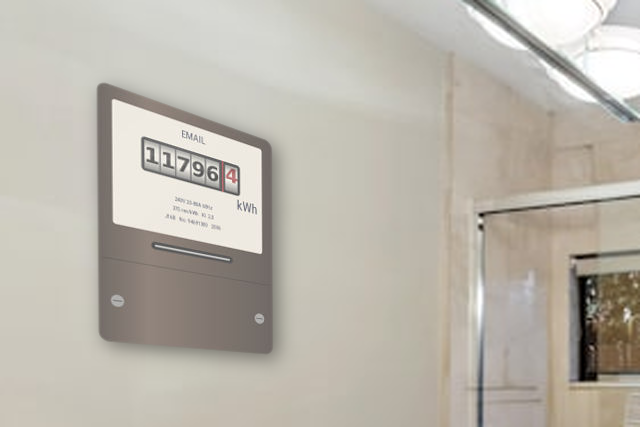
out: 11796.4 kWh
